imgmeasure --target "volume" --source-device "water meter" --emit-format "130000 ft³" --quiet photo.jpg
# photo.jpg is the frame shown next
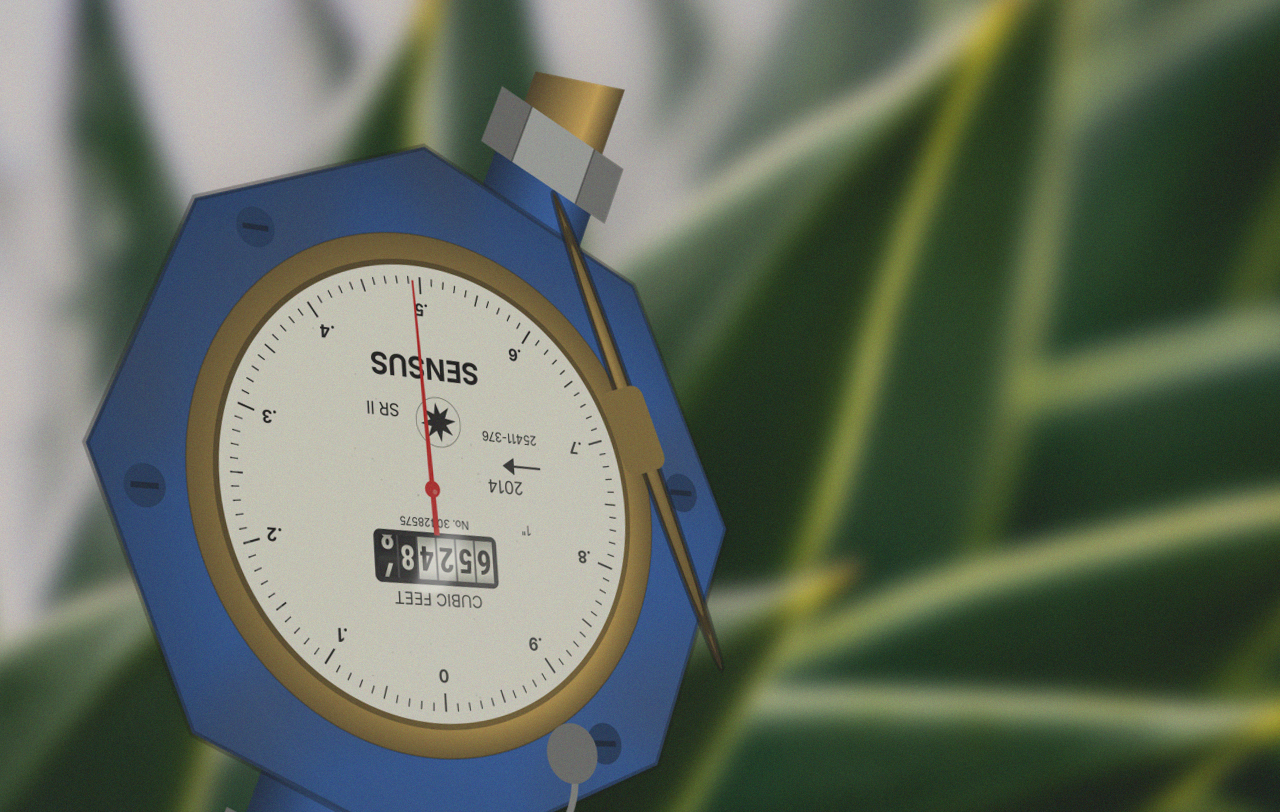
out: 652487.49 ft³
